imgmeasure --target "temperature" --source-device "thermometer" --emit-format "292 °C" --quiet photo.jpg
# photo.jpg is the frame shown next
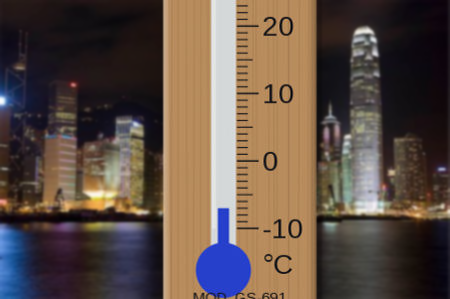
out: -7 °C
